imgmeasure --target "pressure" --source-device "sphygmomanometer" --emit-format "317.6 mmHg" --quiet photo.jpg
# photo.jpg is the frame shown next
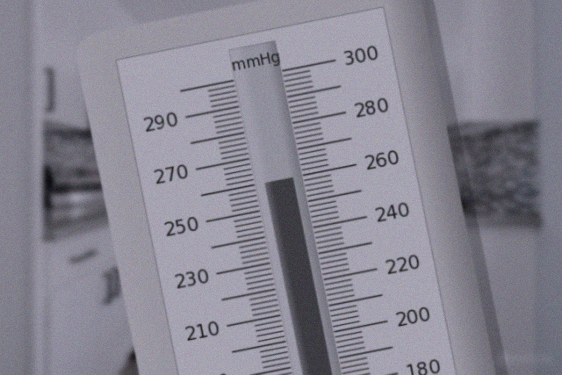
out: 260 mmHg
